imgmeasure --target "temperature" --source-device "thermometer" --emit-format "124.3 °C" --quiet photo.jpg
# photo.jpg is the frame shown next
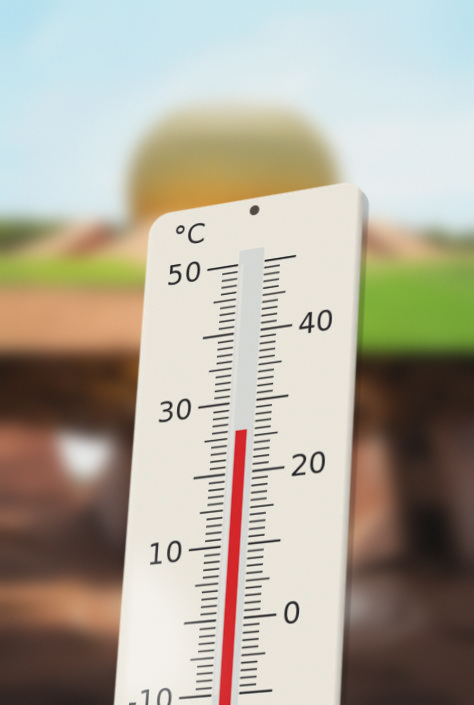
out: 26 °C
